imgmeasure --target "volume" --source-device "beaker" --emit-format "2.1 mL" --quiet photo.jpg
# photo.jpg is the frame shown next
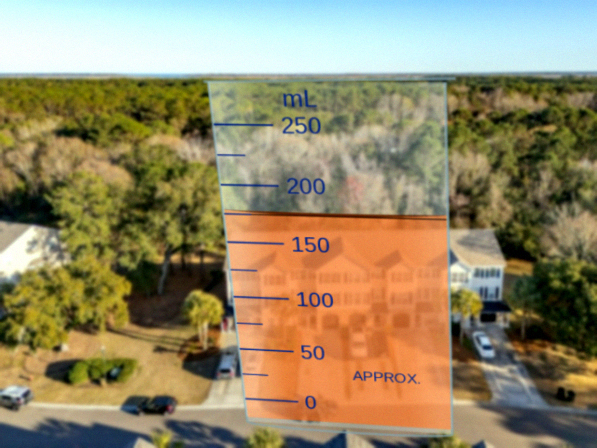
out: 175 mL
